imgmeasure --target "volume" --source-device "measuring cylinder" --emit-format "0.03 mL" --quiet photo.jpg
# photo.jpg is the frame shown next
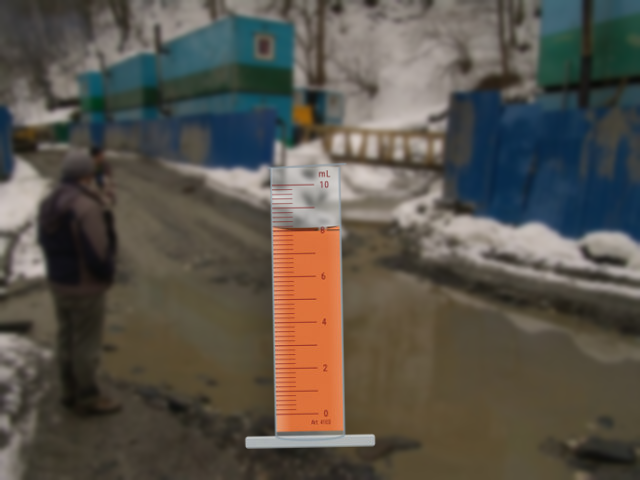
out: 8 mL
